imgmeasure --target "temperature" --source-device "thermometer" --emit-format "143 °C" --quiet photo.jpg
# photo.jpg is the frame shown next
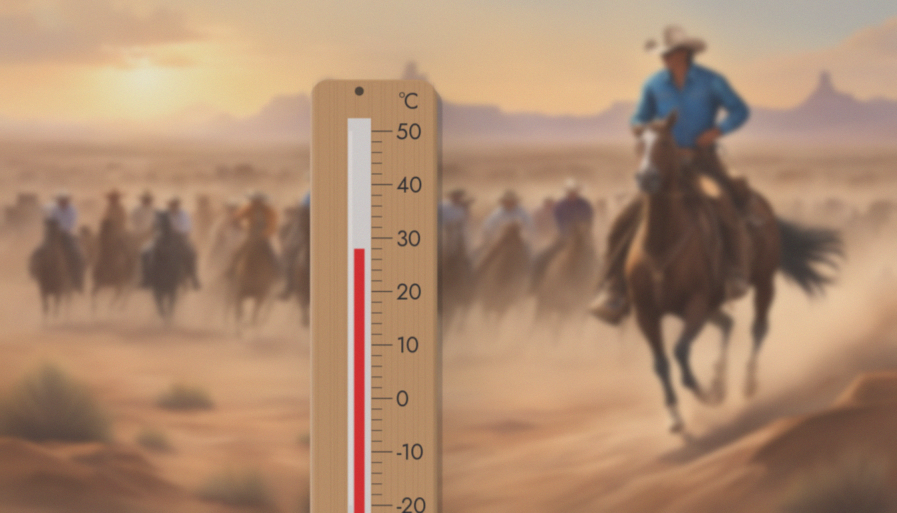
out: 28 °C
